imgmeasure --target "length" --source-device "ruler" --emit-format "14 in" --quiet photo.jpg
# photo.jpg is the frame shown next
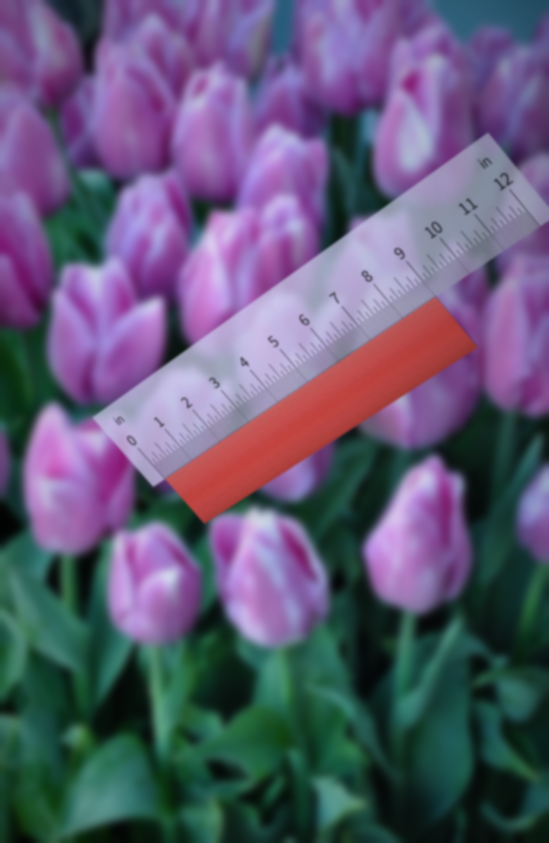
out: 9 in
